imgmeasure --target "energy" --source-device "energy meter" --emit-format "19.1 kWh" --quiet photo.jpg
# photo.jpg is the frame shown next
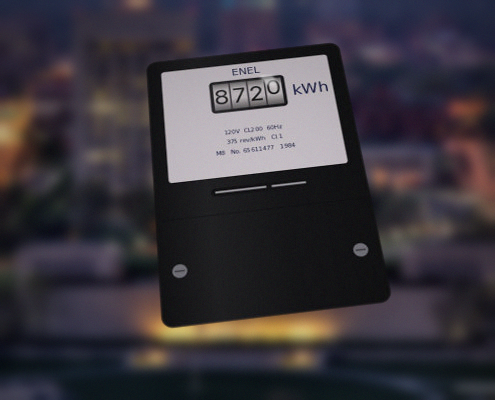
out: 8720 kWh
